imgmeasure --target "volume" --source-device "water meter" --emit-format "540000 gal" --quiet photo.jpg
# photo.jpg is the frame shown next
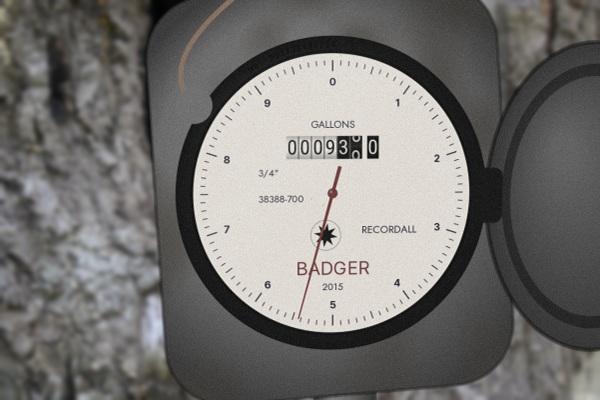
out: 9385.4 gal
